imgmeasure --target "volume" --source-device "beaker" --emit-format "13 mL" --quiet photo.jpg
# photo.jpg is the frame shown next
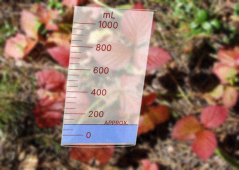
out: 100 mL
